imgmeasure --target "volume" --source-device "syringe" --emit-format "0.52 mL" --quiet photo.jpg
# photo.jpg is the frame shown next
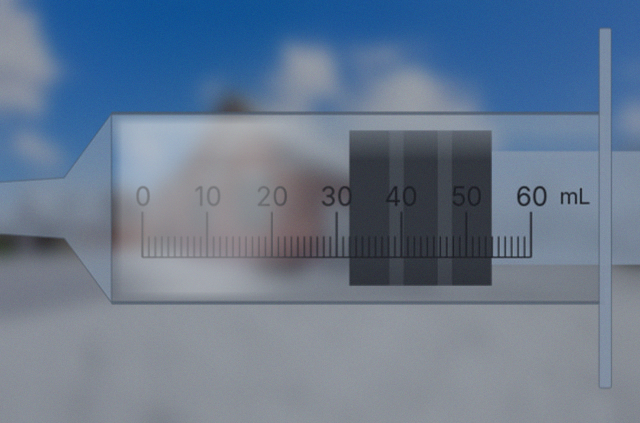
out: 32 mL
